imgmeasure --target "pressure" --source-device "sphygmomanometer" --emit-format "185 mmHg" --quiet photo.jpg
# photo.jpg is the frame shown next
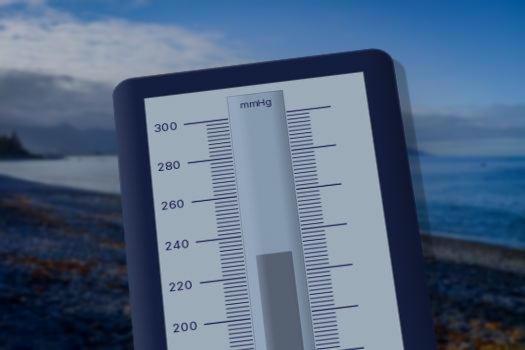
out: 230 mmHg
